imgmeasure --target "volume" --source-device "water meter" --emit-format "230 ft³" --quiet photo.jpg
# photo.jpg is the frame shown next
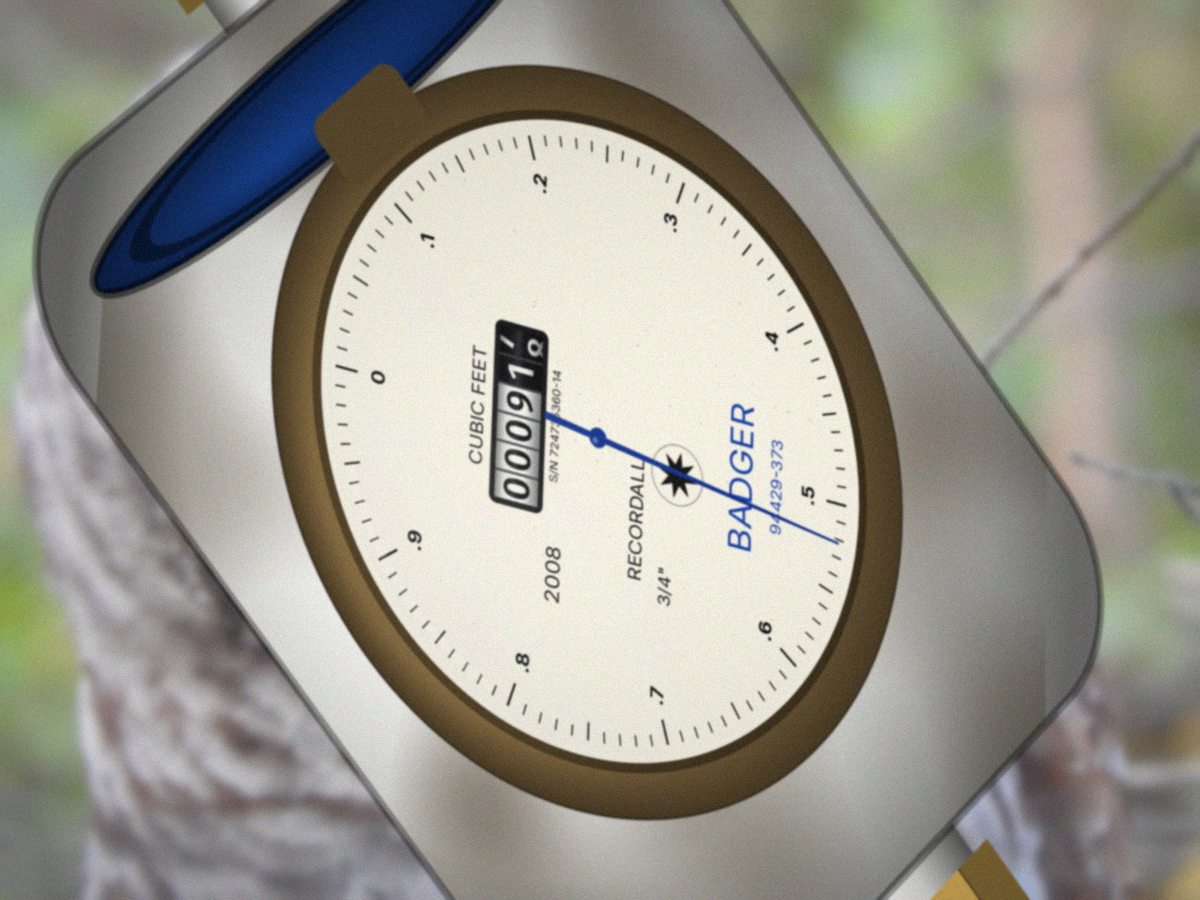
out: 917.52 ft³
